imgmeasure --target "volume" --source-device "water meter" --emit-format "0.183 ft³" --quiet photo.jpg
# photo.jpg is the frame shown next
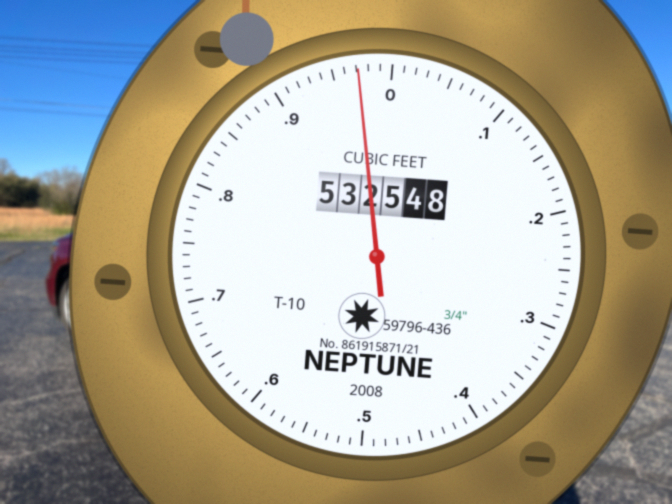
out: 532547.97 ft³
